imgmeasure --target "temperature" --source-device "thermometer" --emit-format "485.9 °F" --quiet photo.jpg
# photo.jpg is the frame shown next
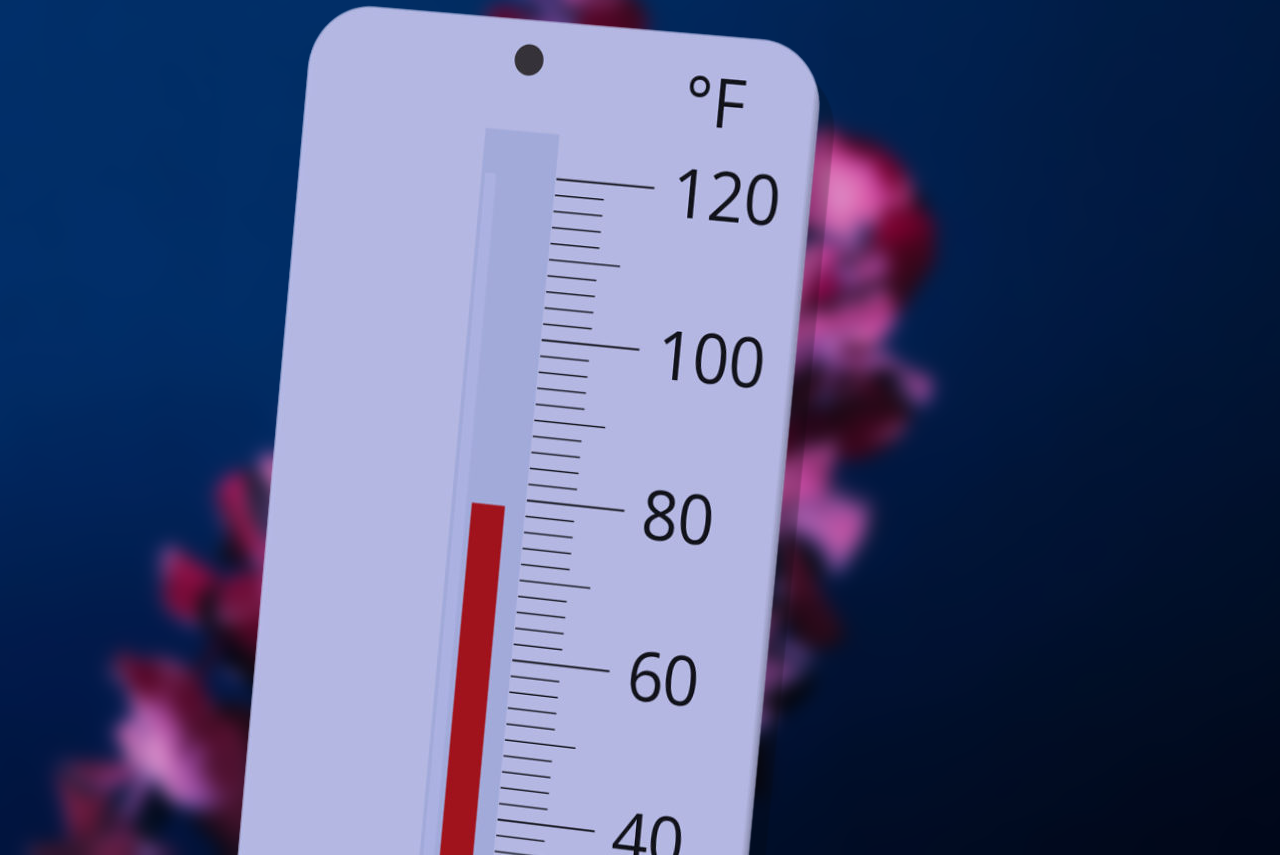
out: 79 °F
